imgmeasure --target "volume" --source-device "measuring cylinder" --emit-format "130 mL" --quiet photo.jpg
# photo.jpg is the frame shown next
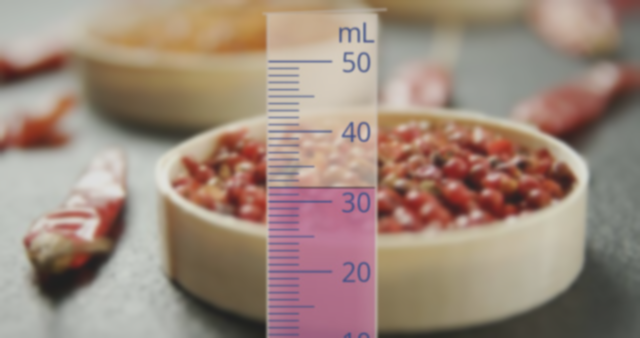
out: 32 mL
